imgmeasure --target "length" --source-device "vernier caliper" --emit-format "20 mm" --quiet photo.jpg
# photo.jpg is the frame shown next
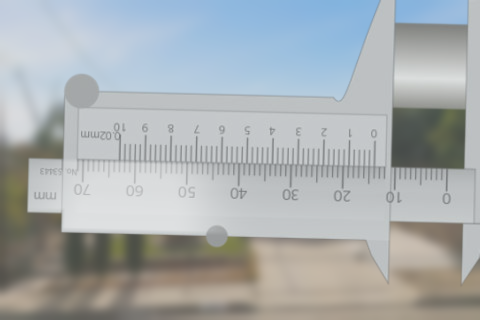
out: 14.0 mm
